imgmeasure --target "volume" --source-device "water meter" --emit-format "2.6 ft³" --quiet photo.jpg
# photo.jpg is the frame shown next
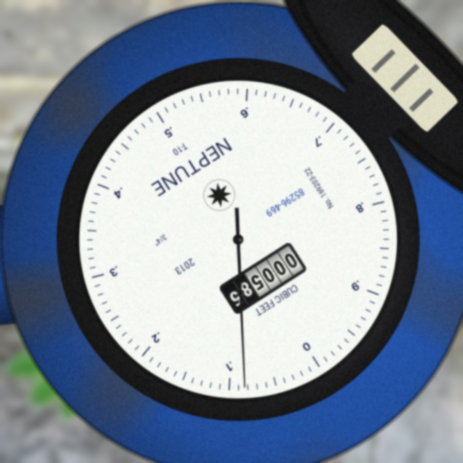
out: 585.08 ft³
